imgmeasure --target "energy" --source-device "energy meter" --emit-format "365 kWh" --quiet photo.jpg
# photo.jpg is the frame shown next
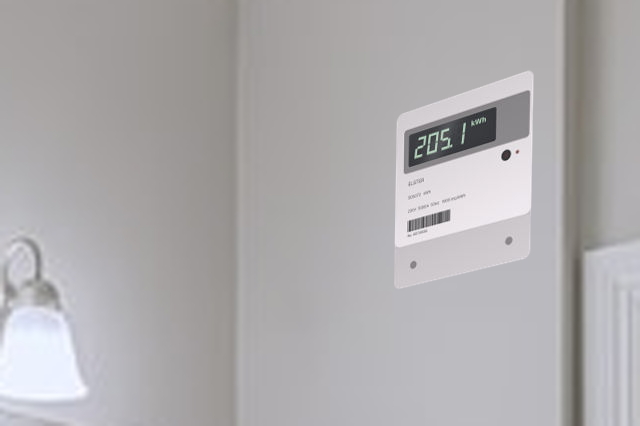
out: 205.1 kWh
